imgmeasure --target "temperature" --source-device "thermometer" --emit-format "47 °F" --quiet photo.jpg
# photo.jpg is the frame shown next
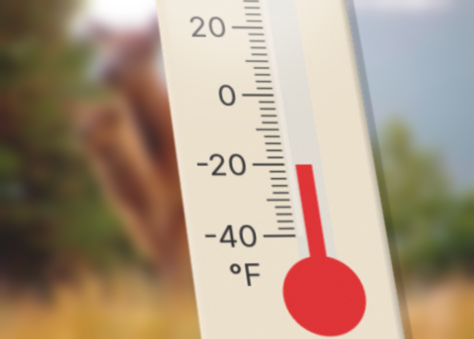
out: -20 °F
